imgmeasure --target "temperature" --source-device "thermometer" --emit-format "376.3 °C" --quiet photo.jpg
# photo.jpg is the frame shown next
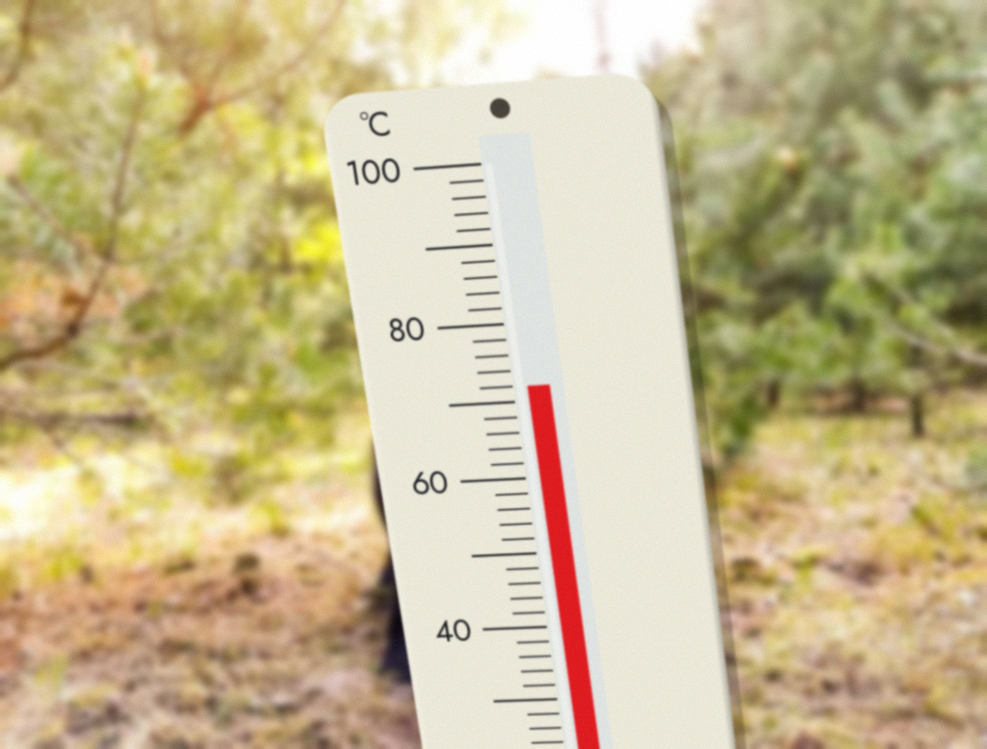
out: 72 °C
